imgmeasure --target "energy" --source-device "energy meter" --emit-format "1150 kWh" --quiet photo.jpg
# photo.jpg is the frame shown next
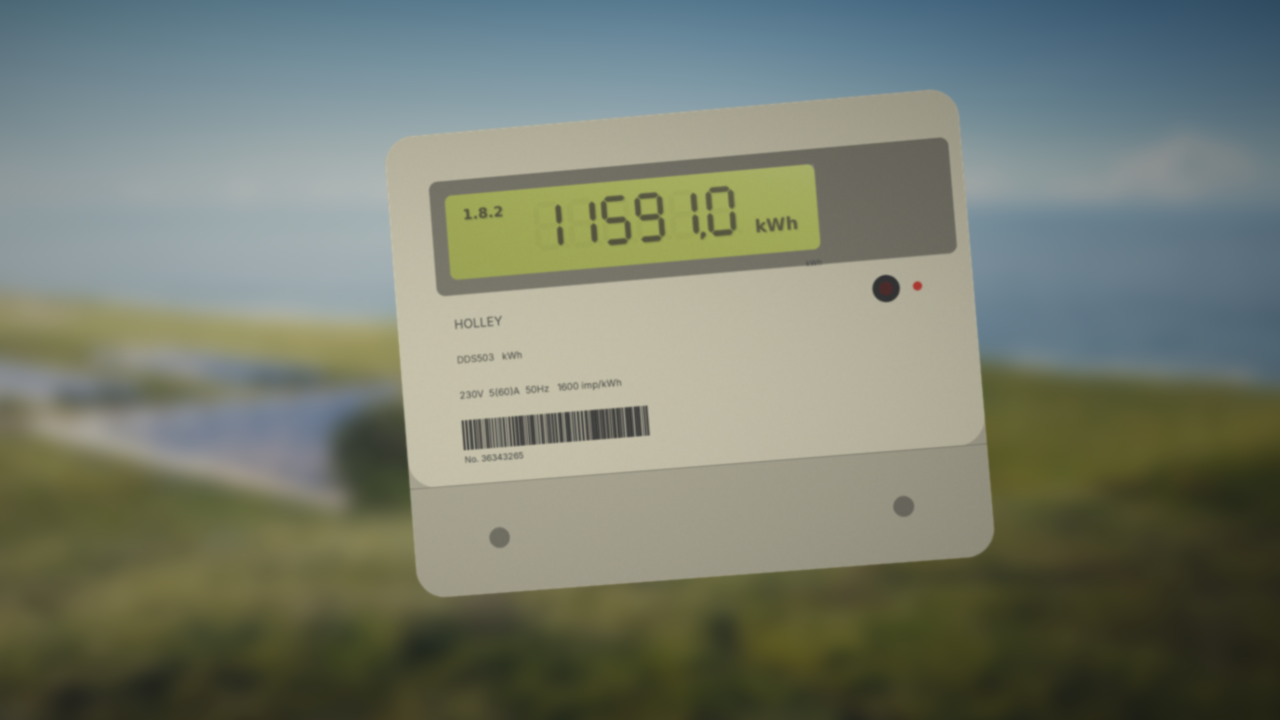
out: 11591.0 kWh
